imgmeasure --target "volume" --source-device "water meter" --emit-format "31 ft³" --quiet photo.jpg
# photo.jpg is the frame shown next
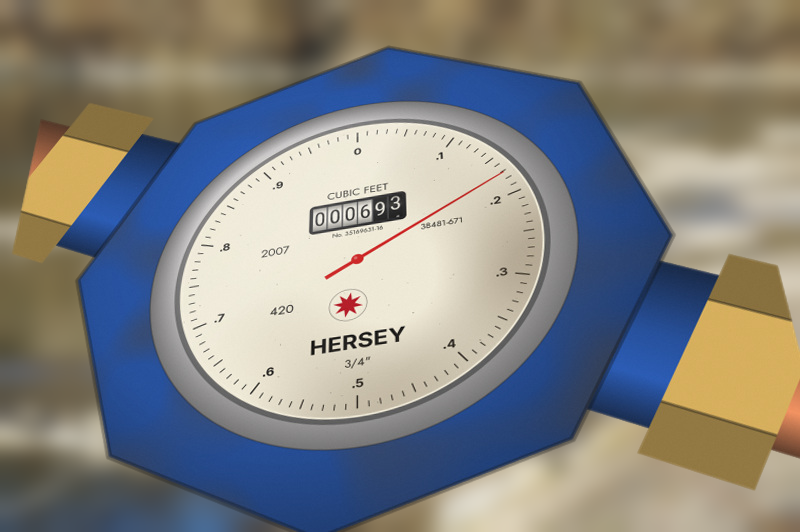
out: 693.17 ft³
